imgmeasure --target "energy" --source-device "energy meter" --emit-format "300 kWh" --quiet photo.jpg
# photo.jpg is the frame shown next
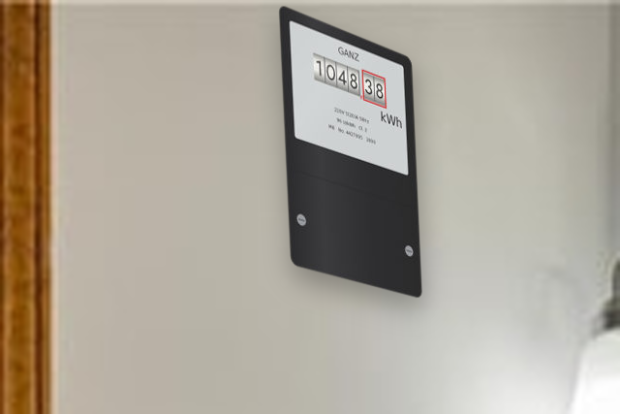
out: 1048.38 kWh
